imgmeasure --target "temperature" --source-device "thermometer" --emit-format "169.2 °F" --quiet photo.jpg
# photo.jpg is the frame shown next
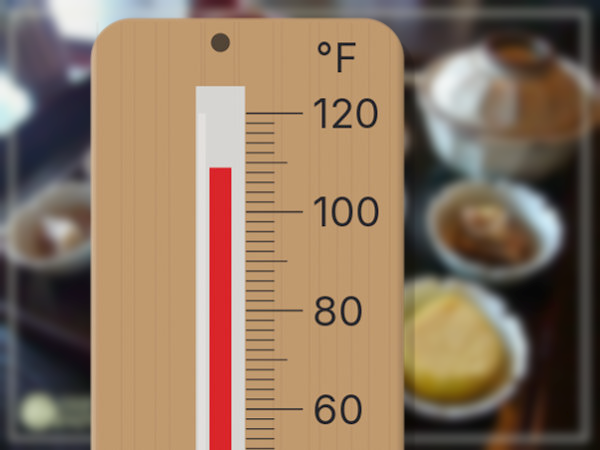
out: 109 °F
